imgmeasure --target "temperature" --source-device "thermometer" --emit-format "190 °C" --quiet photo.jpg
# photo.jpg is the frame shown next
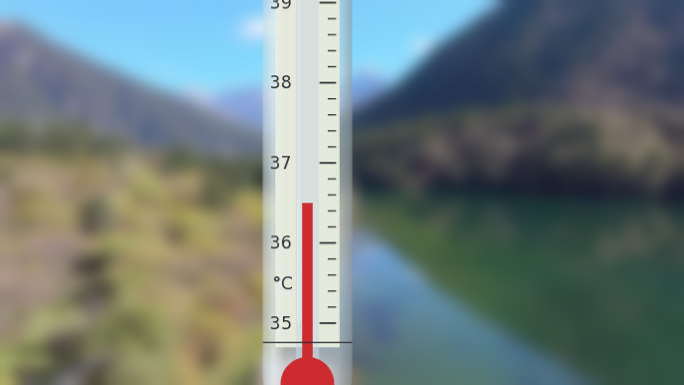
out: 36.5 °C
